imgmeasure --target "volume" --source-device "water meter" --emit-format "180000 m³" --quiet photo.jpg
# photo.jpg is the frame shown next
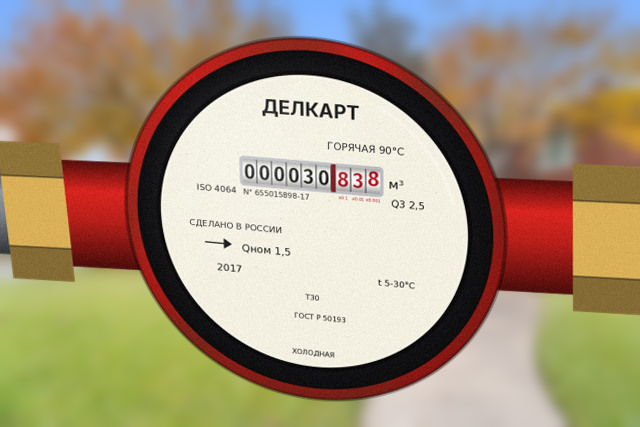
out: 30.838 m³
